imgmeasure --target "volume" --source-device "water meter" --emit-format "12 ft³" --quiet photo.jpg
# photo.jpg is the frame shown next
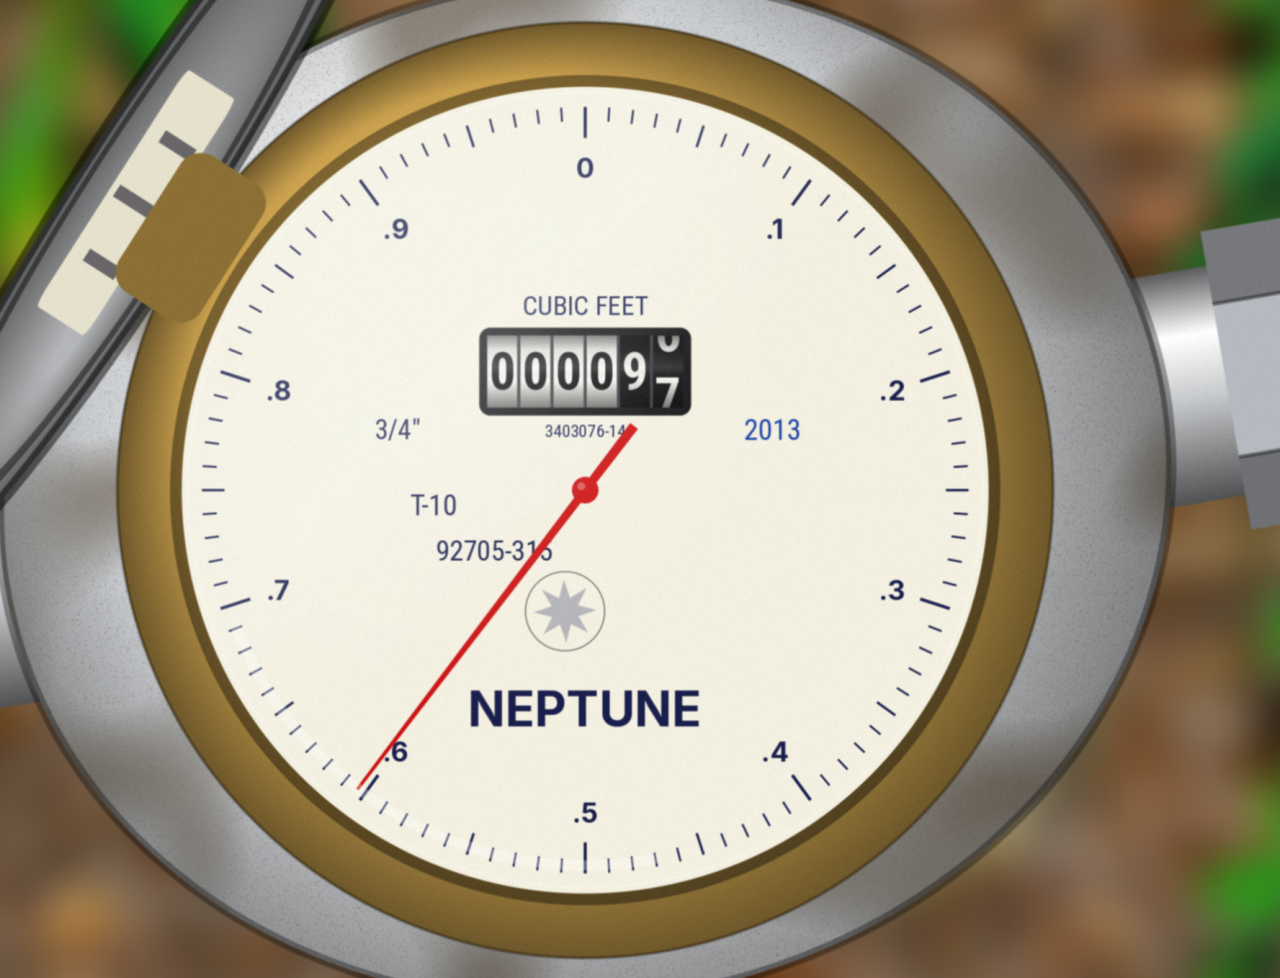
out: 96.60 ft³
